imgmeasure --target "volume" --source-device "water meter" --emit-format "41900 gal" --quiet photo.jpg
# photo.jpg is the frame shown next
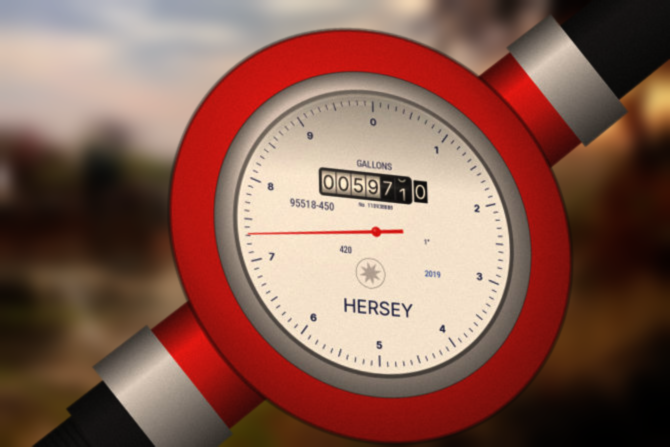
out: 59707.3 gal
